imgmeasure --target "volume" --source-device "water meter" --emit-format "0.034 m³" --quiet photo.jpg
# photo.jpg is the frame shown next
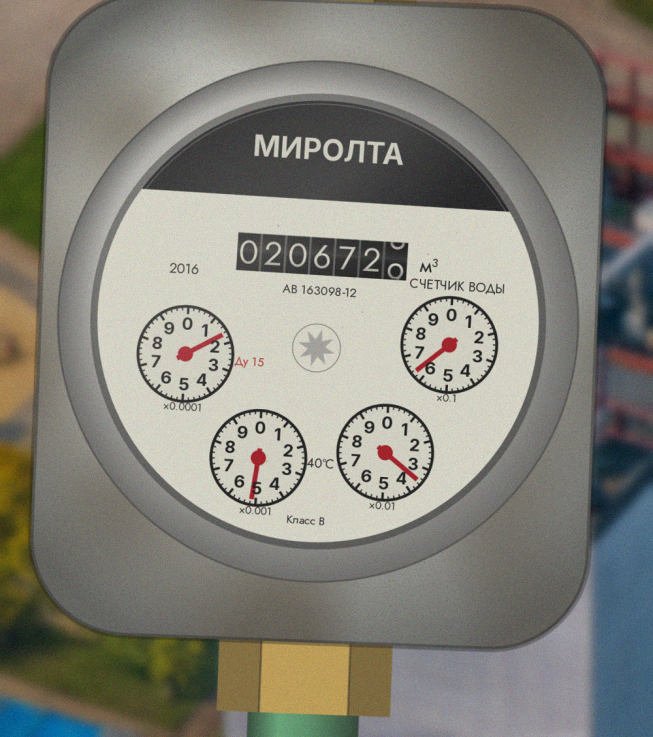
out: 206728.6351 m³
